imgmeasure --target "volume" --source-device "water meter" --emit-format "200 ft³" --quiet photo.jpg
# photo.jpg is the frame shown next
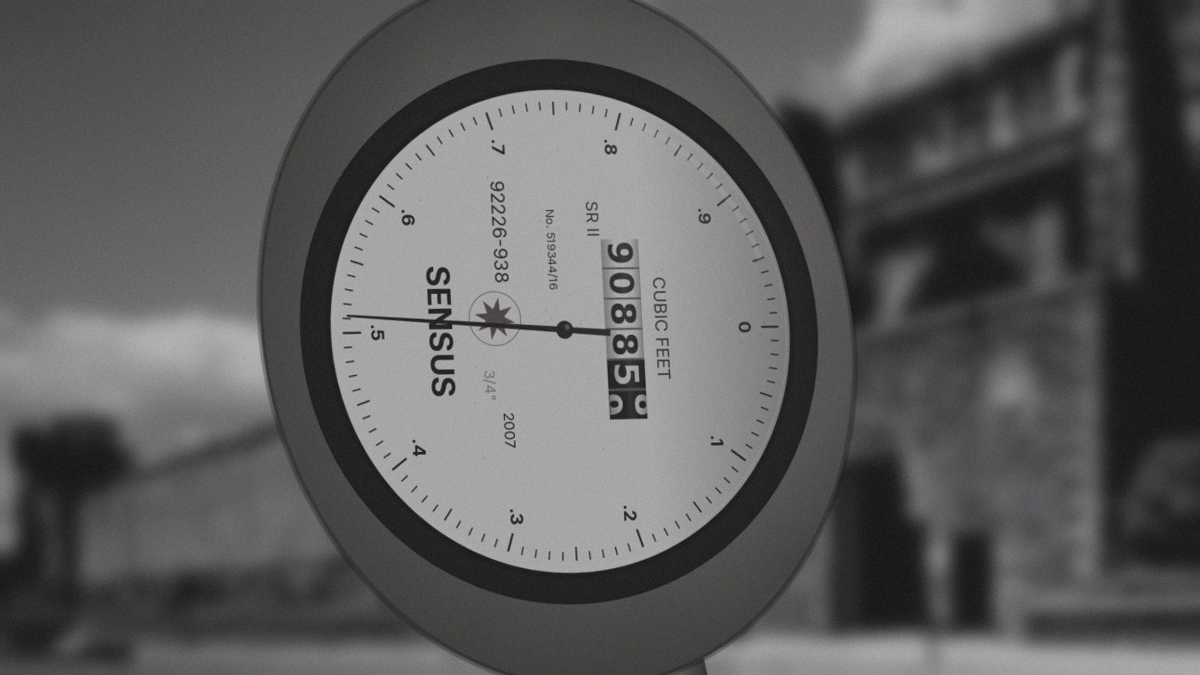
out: 908858.51 ft³
